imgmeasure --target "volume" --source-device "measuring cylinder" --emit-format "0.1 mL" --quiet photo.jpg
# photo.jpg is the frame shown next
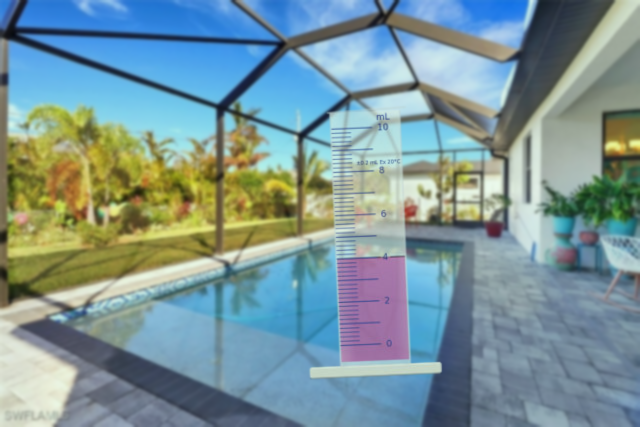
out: 4 mL
